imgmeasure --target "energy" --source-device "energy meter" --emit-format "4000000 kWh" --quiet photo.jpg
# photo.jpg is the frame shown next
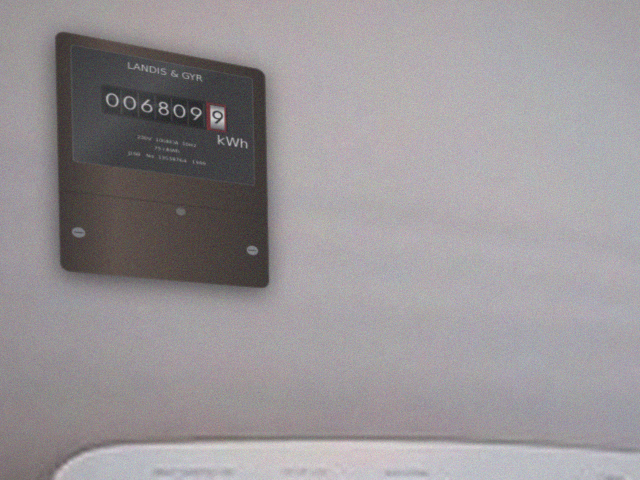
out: 6809.9 kWh
